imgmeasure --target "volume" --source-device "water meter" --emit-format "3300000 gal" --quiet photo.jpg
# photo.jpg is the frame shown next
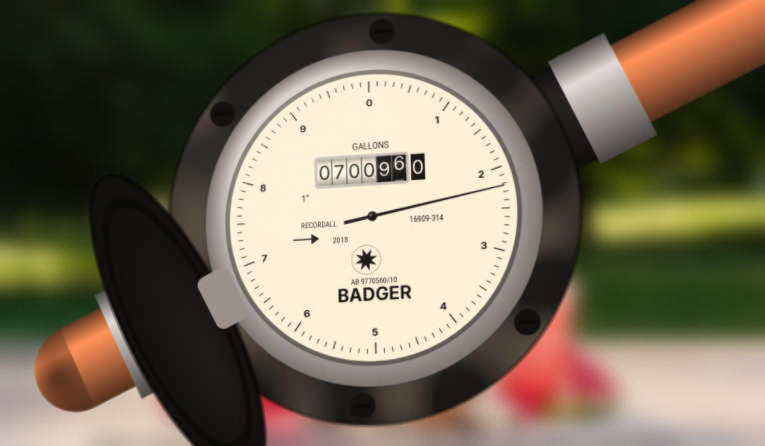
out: 700962.2 gal
